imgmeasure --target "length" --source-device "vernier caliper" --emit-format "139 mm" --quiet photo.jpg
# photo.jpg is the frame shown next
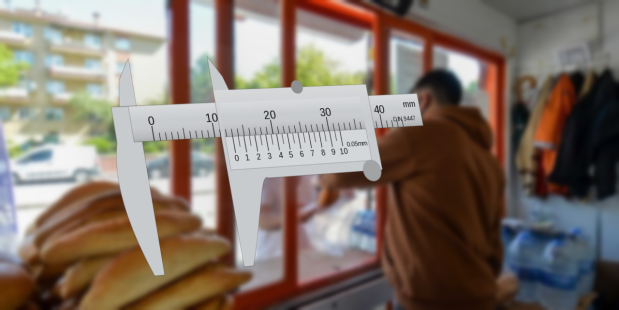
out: 13.0 mm
